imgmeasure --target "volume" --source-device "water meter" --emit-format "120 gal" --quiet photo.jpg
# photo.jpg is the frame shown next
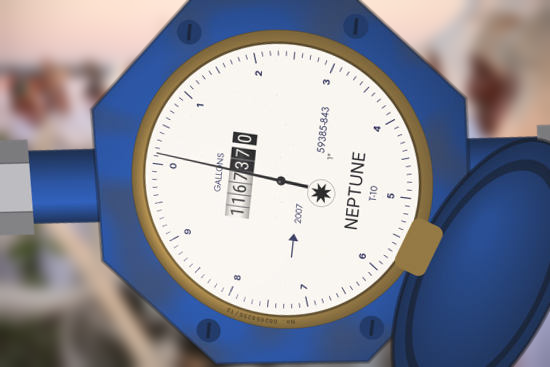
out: 1167370.1 gal
